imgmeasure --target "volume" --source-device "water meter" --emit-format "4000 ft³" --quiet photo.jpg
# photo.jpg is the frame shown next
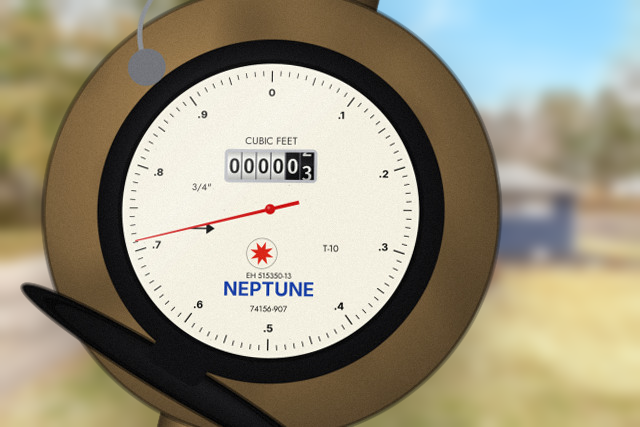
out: 2.71 ft³
